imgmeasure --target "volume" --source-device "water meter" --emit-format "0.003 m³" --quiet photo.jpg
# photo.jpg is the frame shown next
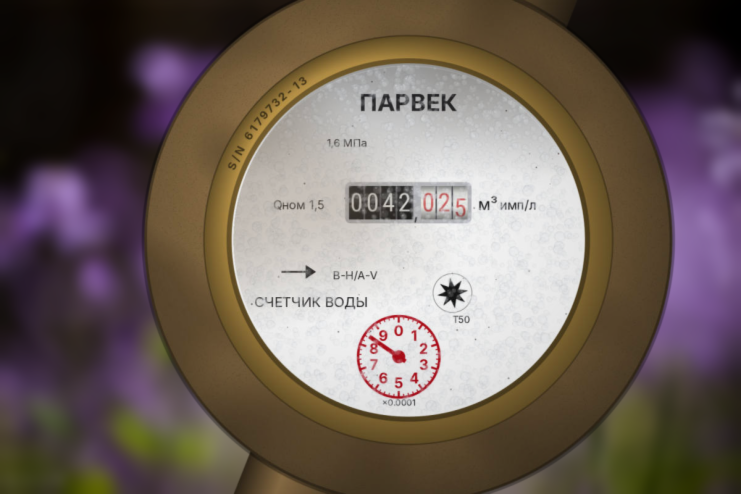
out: 42.0248 m³
